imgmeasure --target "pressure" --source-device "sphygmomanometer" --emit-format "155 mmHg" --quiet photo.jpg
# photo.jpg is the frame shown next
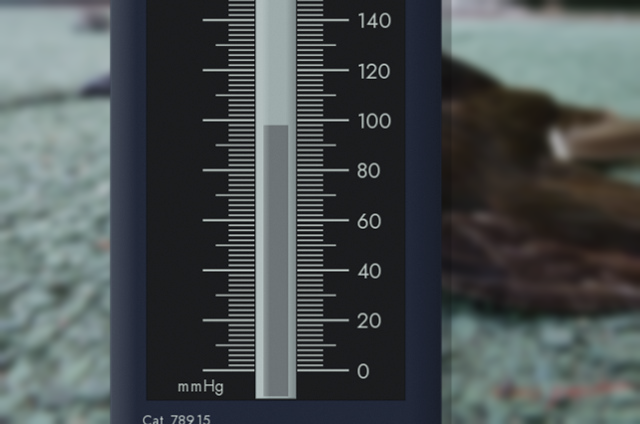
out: 98 mmHg
